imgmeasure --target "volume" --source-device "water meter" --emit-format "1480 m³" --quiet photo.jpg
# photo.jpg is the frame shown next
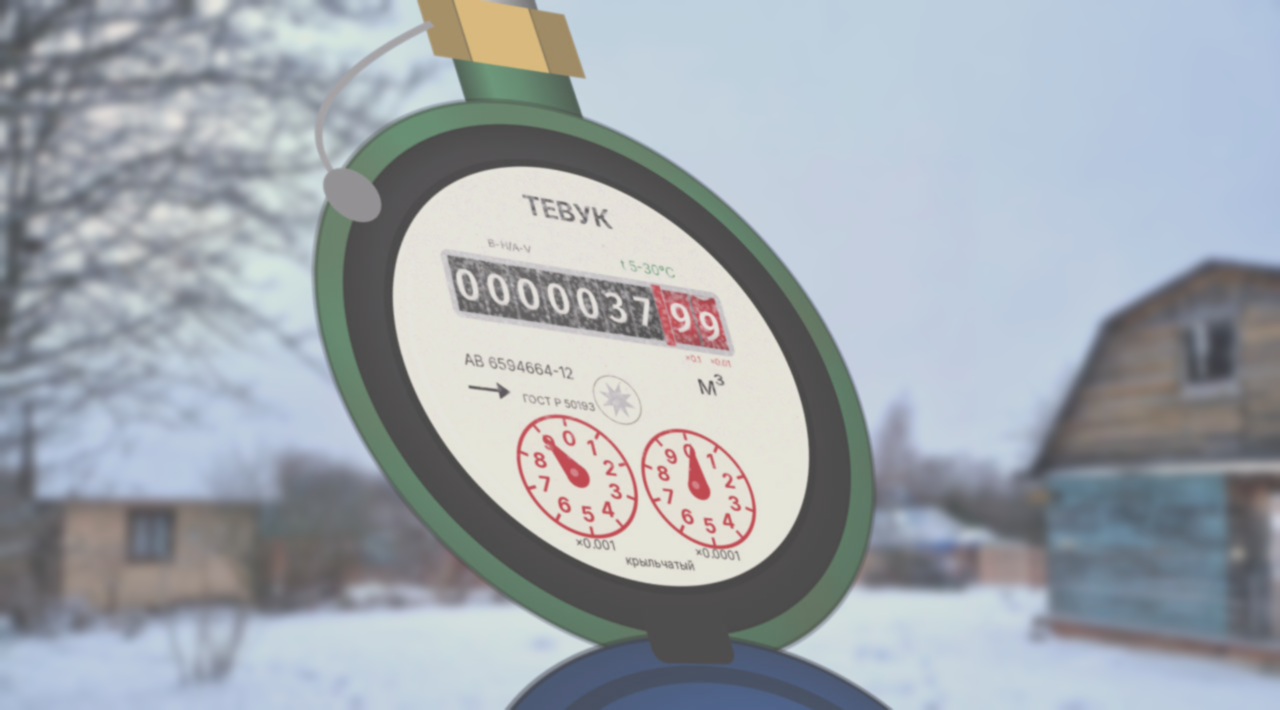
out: 37.9890 m³
